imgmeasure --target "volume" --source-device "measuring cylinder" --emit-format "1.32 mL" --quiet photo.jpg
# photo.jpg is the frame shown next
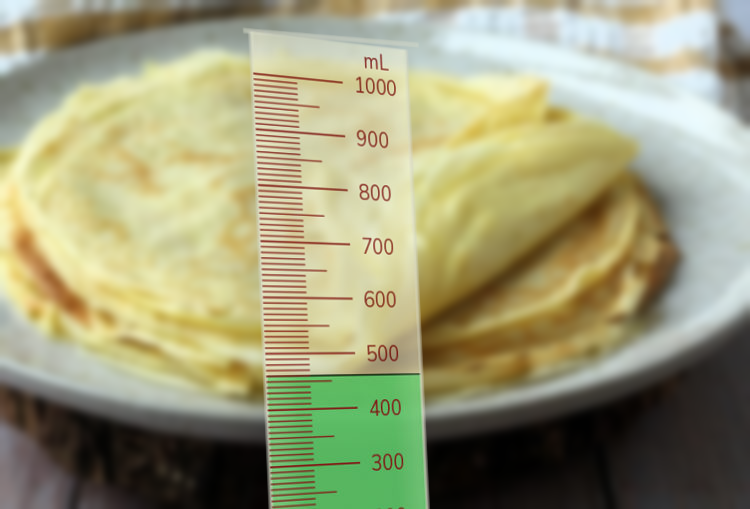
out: 460 mL
